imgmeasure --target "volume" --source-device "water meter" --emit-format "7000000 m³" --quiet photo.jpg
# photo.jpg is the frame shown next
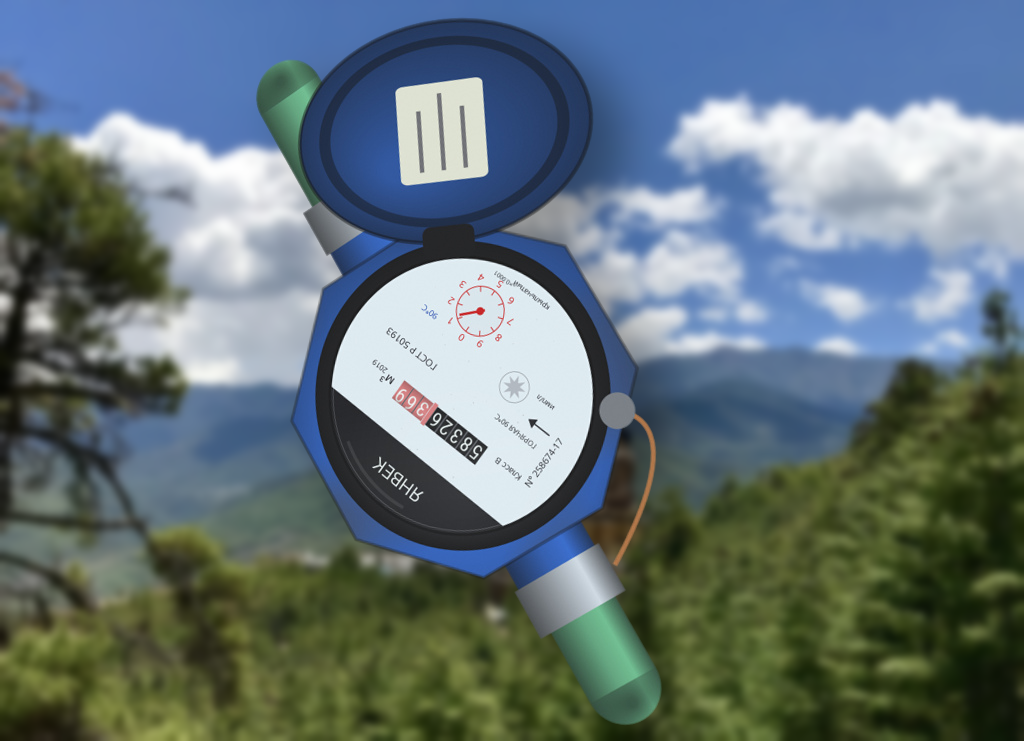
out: 58326.3691 m³
